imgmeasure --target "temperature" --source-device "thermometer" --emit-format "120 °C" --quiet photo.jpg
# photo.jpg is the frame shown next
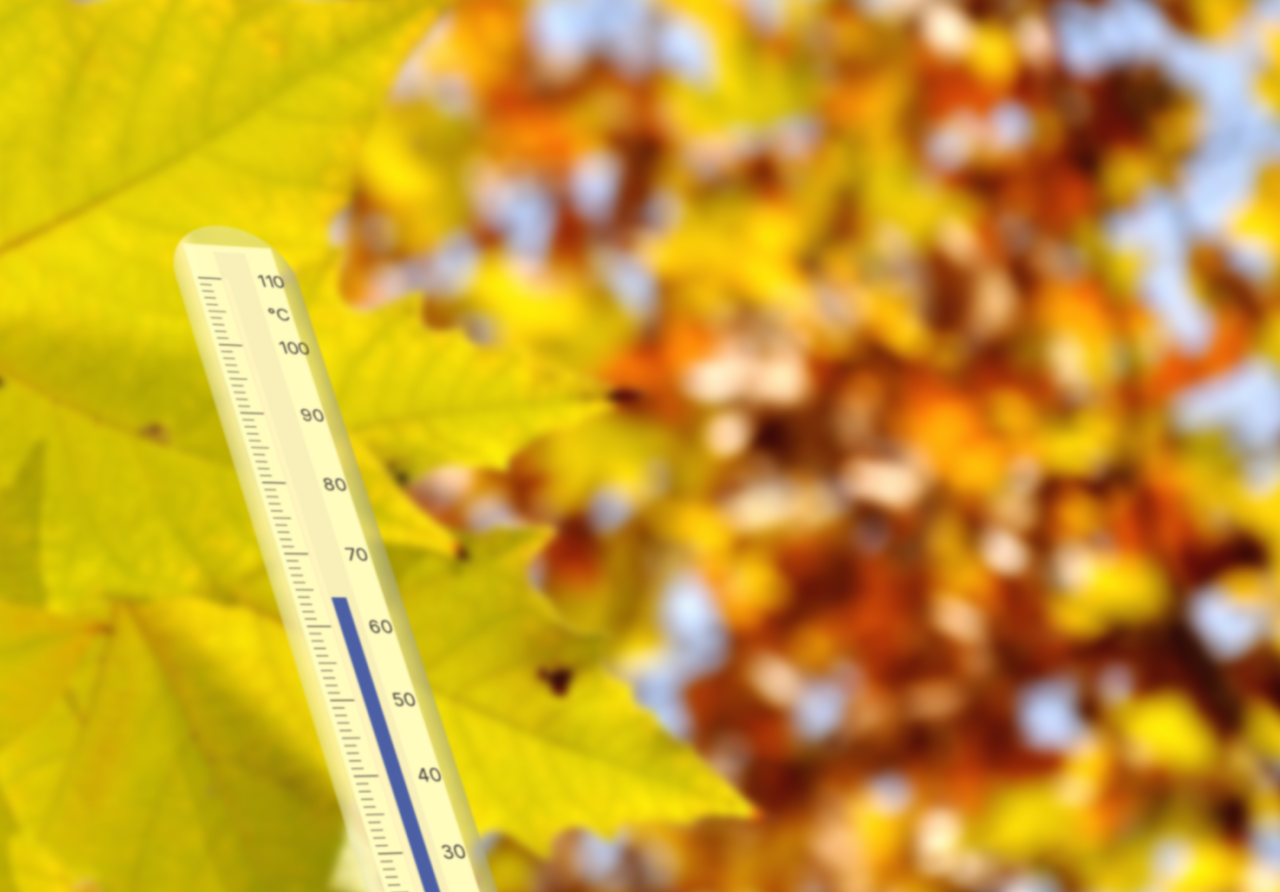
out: 64 °C
